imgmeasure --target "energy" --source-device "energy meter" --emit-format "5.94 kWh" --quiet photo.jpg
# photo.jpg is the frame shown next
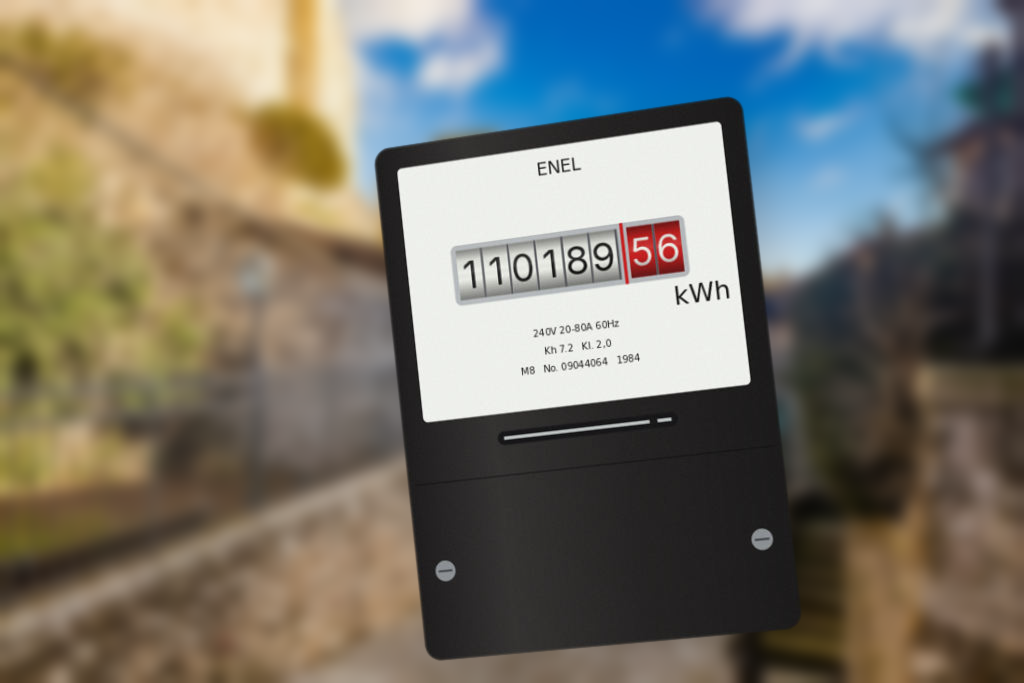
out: 110189.56 kWh
